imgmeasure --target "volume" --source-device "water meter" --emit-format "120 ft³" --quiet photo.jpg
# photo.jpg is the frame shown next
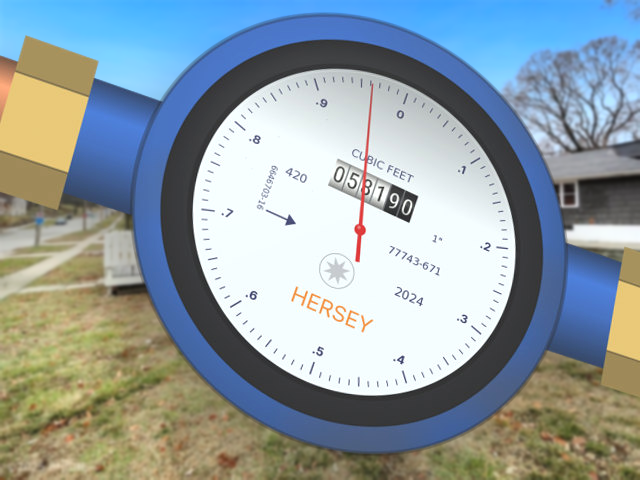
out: 58189.96 ft³
